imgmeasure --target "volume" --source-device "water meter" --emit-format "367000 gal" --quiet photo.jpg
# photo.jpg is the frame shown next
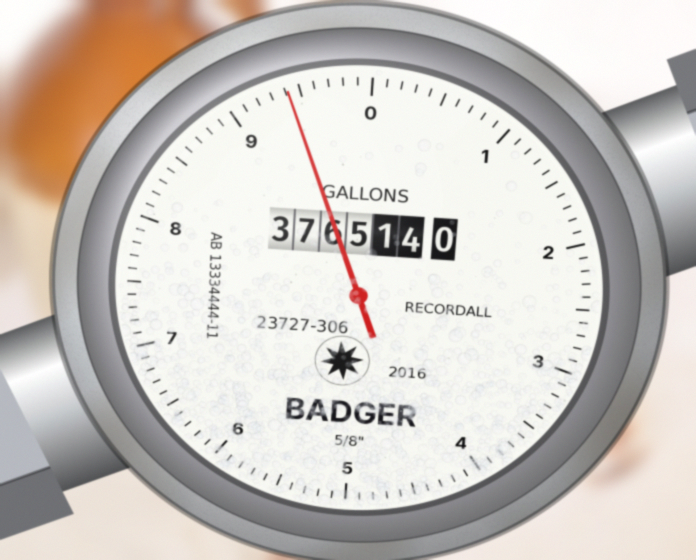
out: 3765139.4 gal
